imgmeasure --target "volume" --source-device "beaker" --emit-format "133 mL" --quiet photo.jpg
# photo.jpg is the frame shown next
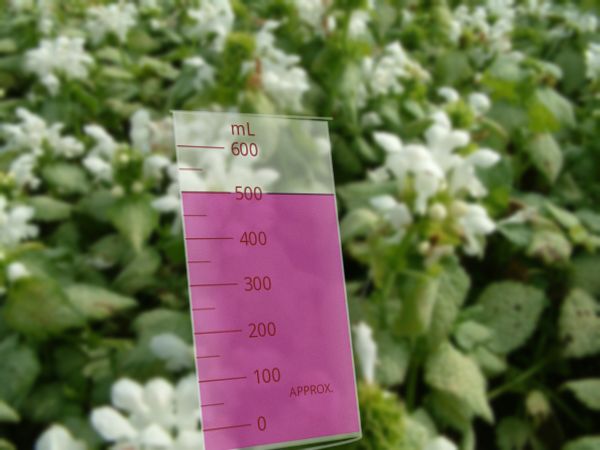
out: 500 mL
